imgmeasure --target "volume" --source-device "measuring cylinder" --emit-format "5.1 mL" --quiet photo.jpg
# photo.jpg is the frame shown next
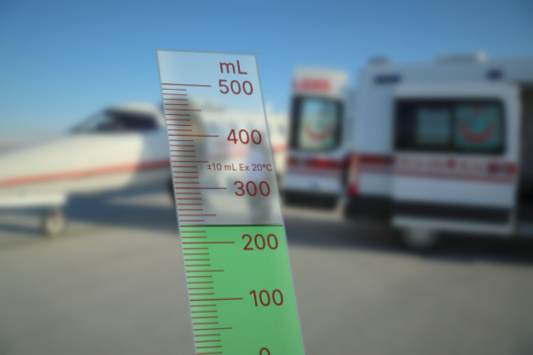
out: 230 mL
